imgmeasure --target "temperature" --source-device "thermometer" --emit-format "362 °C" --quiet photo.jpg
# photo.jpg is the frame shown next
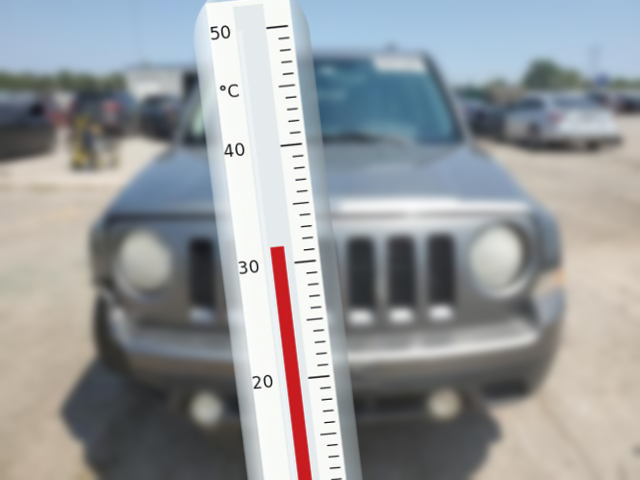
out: 31.5 °C
